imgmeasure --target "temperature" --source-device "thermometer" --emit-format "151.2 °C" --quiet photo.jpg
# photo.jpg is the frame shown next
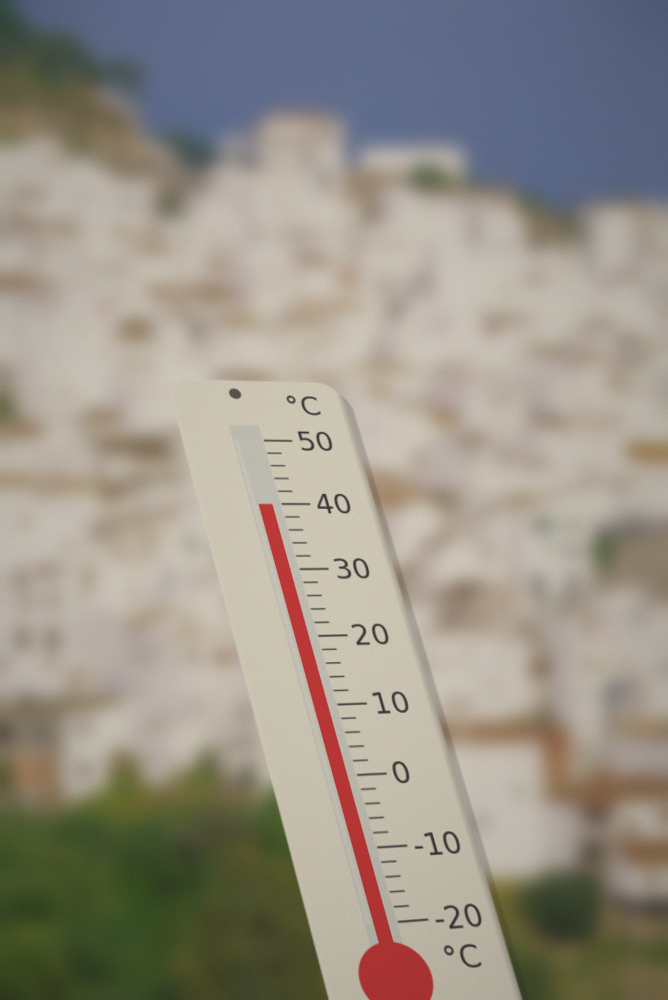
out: 40 °C
